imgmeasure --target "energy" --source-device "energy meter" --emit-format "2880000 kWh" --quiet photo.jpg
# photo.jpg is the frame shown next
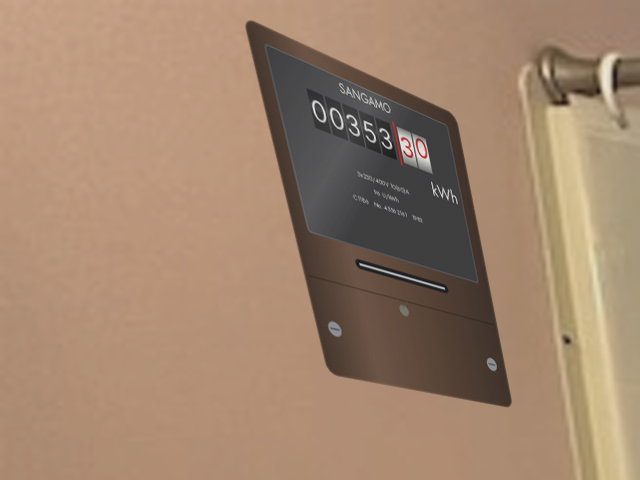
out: 353.30 kWh
